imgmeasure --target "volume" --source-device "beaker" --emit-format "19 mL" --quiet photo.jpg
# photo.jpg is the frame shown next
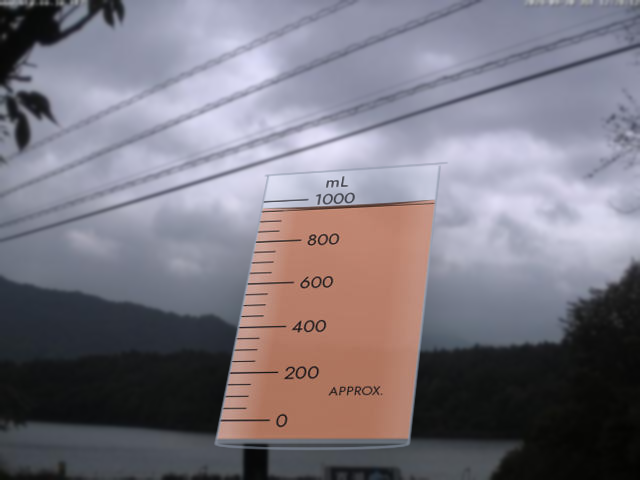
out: 950 mL
